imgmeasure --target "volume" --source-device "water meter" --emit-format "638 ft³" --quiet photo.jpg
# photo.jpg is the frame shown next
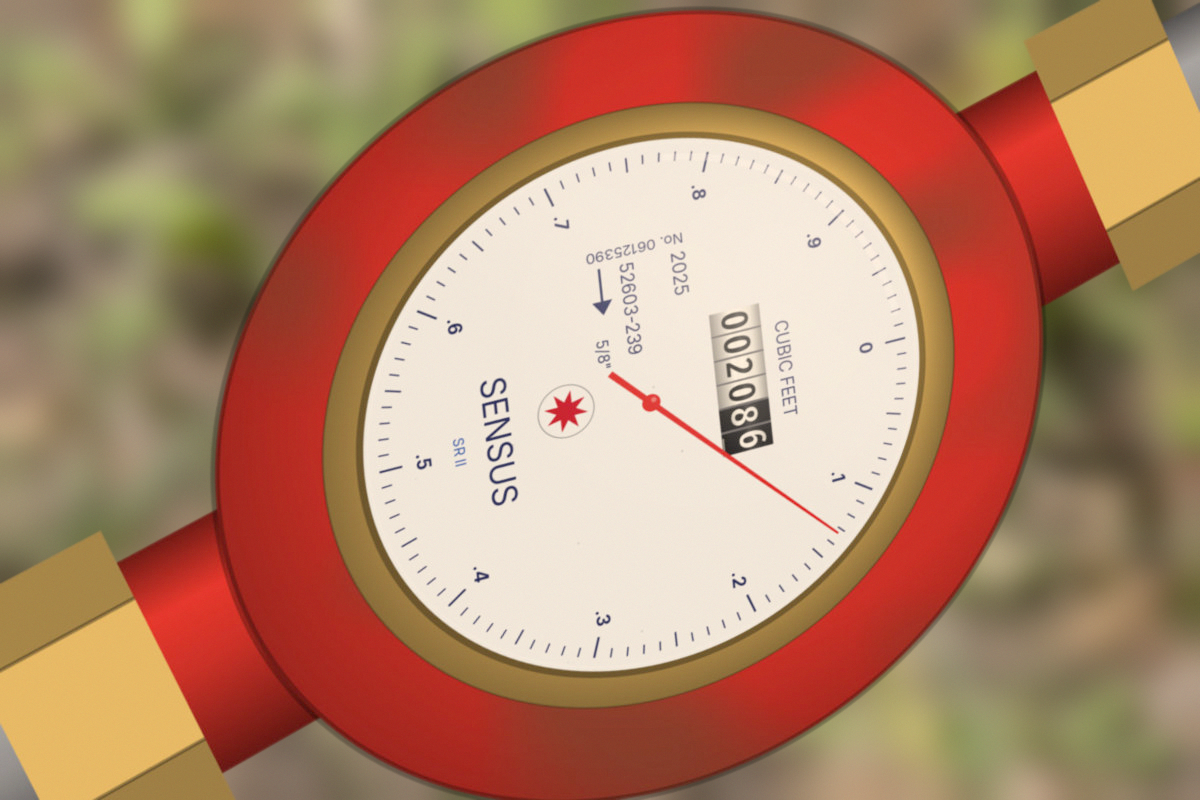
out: 2086.13 ft³
